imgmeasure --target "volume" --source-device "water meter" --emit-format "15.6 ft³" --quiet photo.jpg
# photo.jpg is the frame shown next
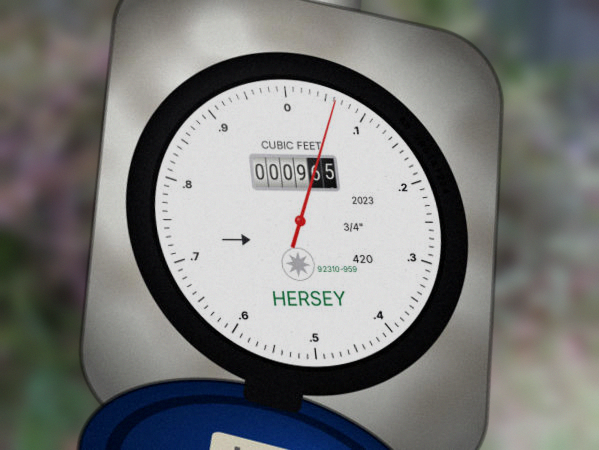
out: 965.06 ft³
